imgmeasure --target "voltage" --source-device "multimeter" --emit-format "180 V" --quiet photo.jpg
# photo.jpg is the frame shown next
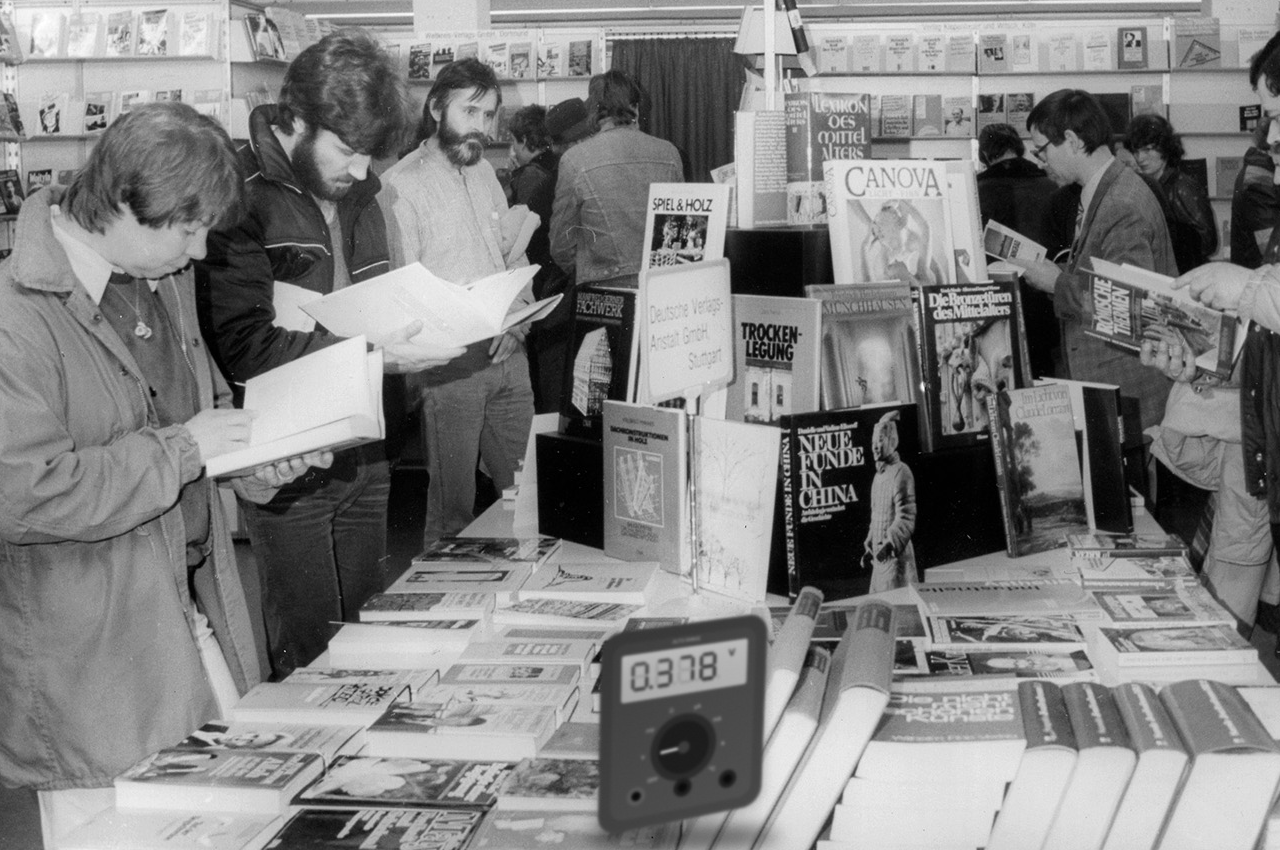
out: 0.378 V
